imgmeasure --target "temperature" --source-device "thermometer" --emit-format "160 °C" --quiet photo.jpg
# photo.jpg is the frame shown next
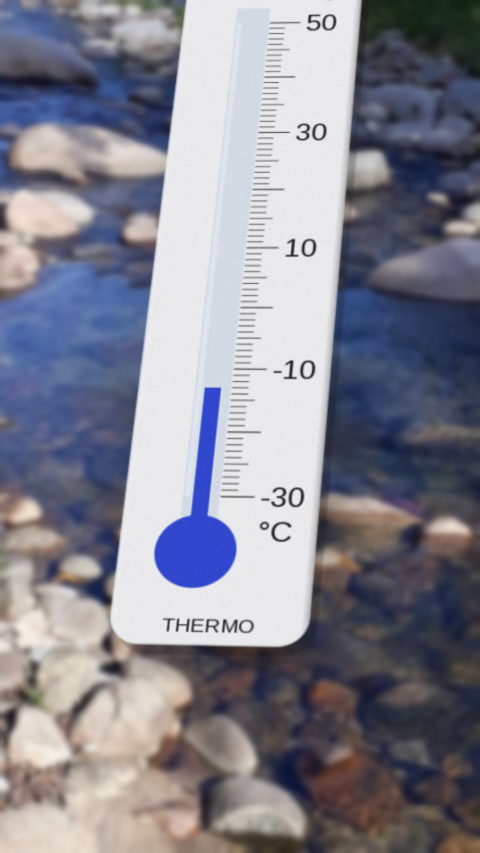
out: -13 °C
